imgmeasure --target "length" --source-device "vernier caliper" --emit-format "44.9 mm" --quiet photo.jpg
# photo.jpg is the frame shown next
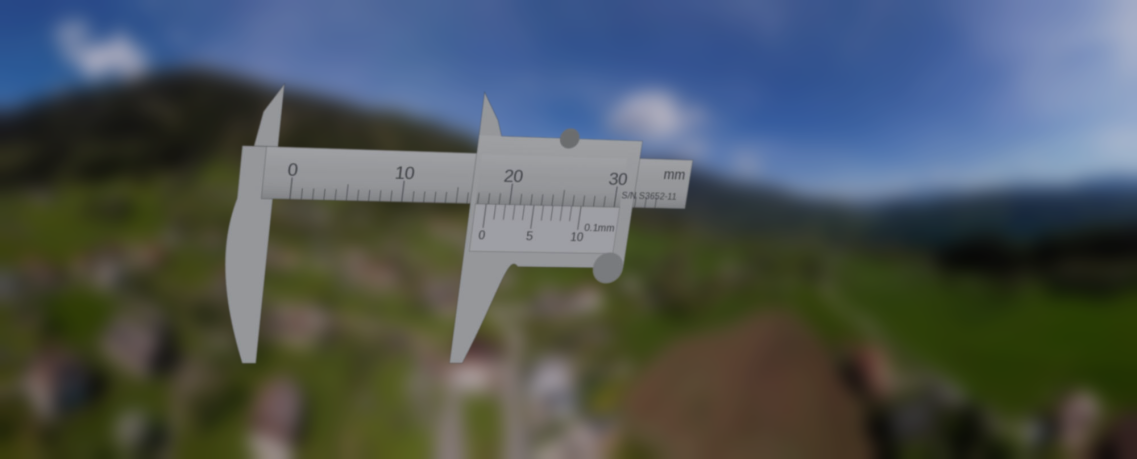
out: 17.8 mm
